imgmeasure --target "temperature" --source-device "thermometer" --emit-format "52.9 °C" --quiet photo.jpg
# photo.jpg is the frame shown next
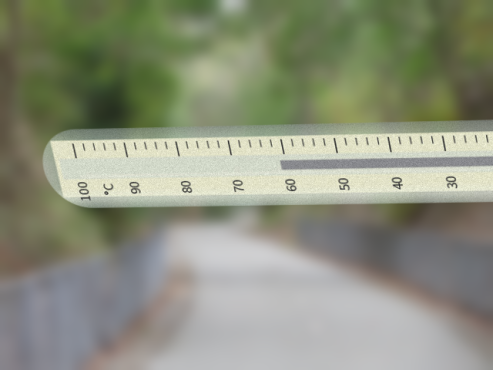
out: 61 °C
